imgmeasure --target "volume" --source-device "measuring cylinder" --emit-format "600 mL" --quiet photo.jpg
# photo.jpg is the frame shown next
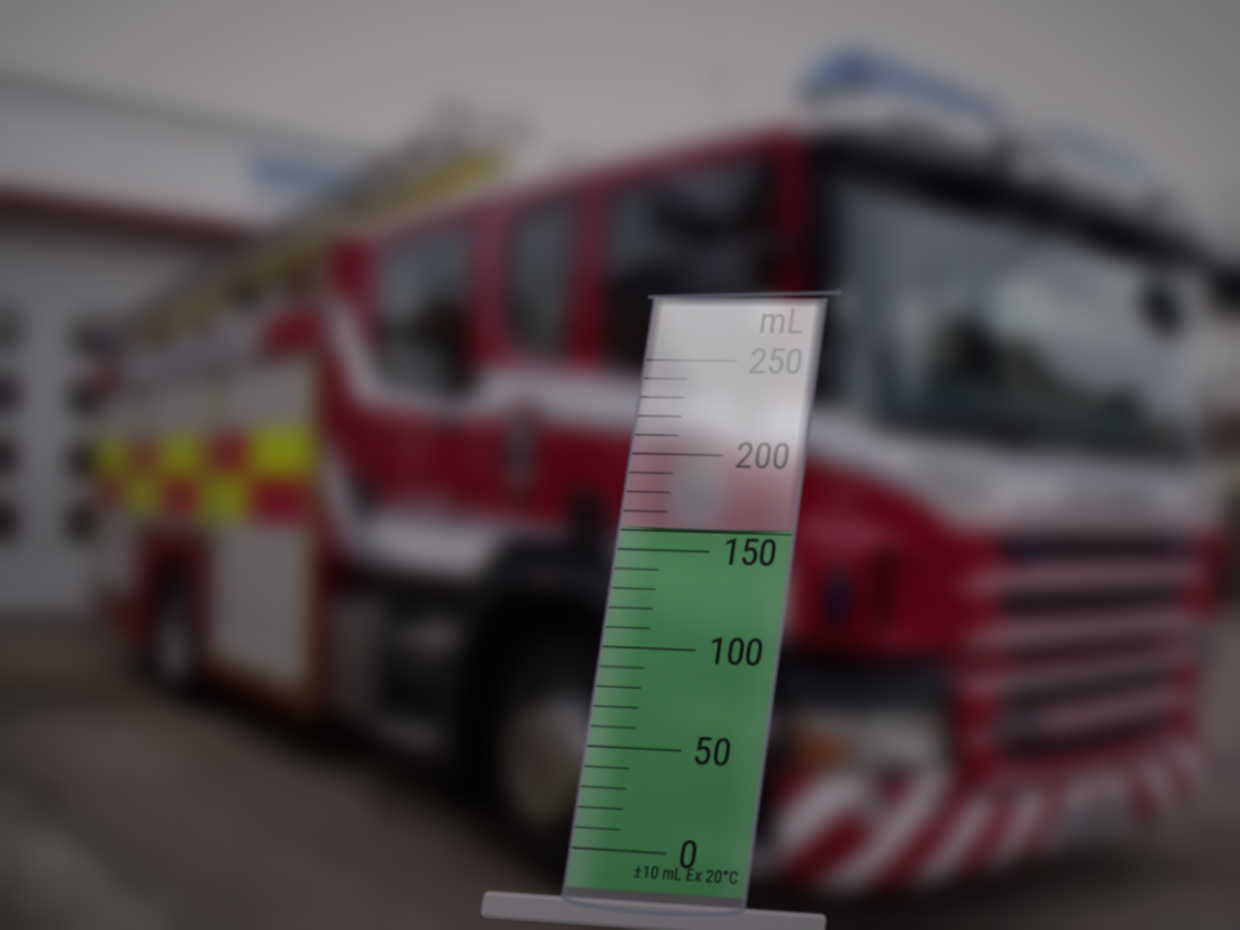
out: 160 mL
